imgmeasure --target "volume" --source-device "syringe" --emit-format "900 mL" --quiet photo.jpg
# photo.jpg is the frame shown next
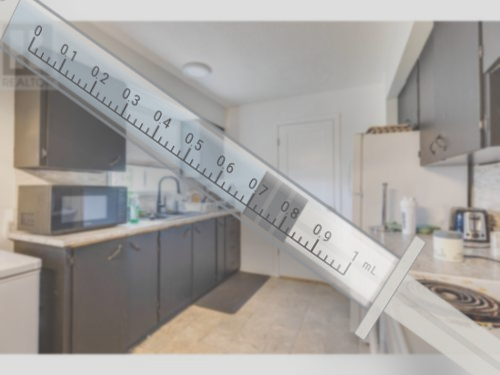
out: 0.7 mL
